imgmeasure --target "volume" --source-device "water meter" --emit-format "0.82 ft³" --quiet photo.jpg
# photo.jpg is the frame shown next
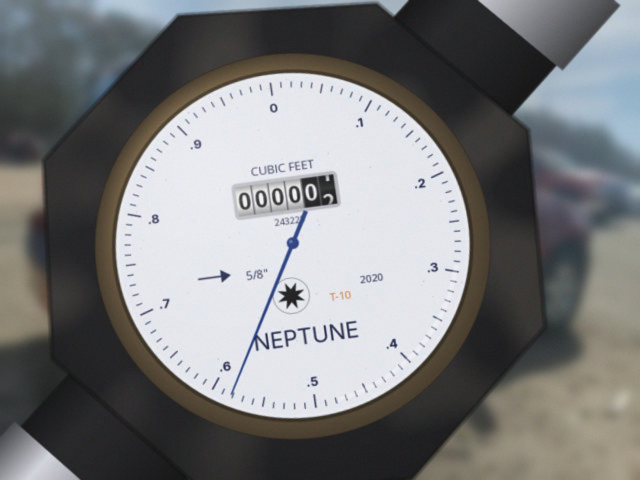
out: 1.58 ft³
